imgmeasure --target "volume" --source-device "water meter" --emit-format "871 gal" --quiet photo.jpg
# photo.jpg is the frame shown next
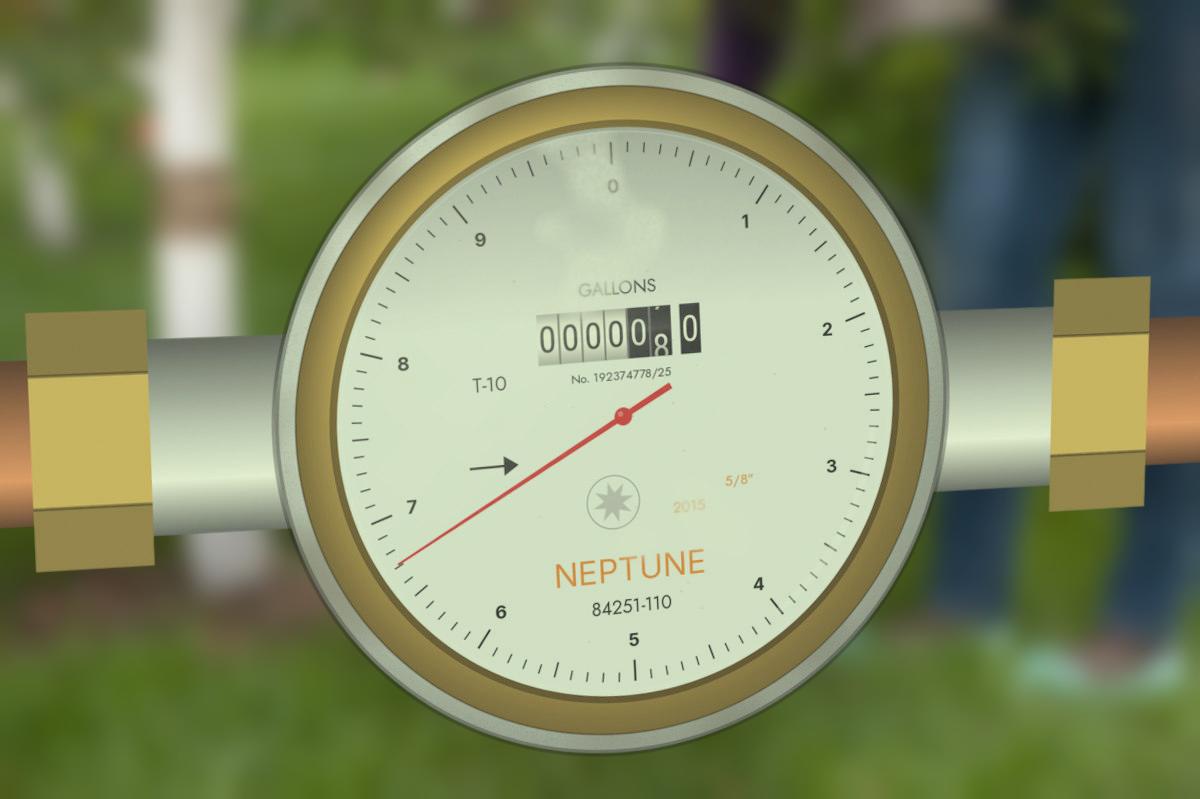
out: 76.7 gal
